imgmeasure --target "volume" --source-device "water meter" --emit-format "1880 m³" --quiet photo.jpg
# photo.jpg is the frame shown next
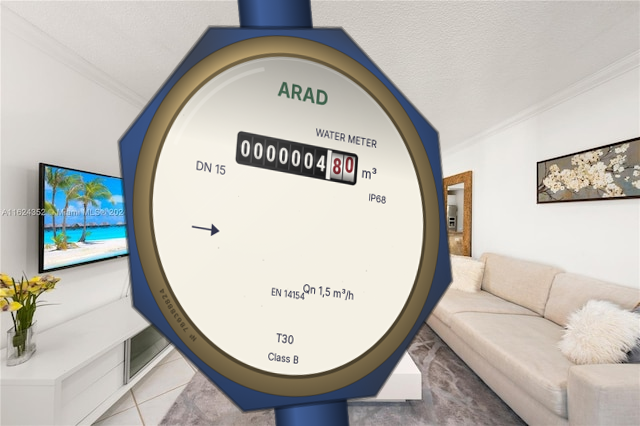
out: 4.80 m³
